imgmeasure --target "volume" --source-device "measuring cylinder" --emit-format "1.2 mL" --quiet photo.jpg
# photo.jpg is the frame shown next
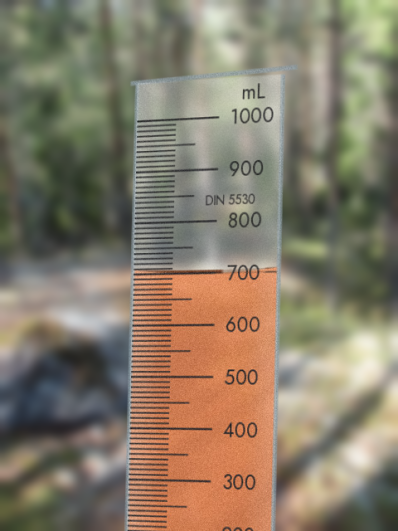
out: 700 mL
